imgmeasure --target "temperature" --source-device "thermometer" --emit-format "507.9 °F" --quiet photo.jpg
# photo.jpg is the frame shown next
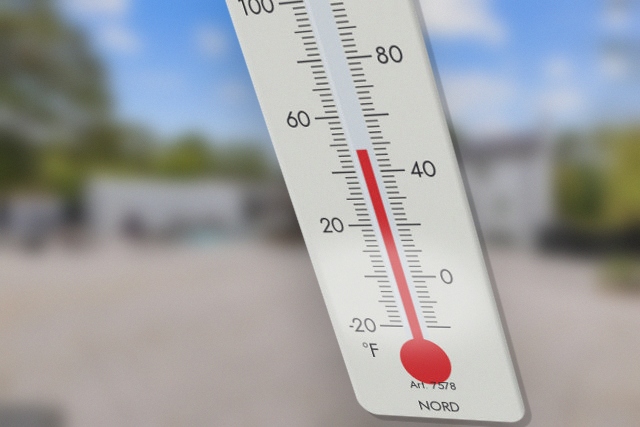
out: 48 °F
